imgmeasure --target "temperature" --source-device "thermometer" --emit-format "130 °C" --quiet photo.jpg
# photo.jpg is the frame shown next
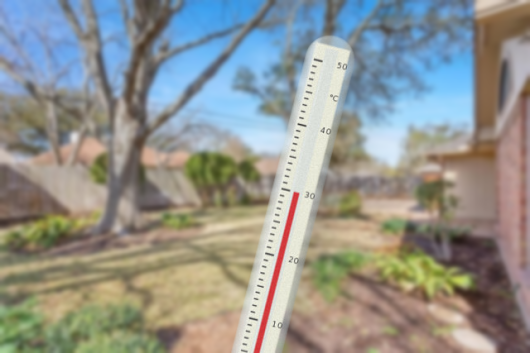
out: 30 °C
